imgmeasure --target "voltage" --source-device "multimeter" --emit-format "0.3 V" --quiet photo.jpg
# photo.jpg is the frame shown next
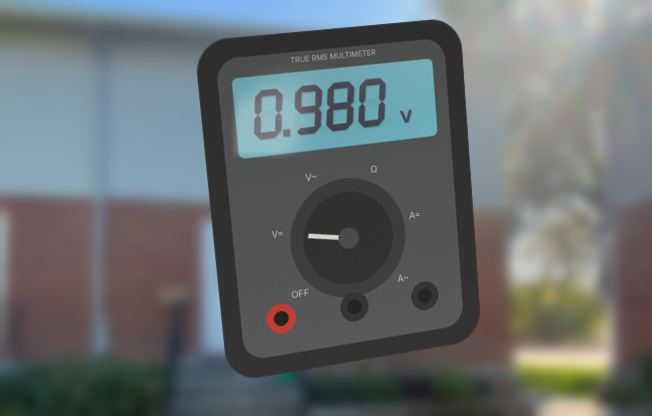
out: 0.980 V
